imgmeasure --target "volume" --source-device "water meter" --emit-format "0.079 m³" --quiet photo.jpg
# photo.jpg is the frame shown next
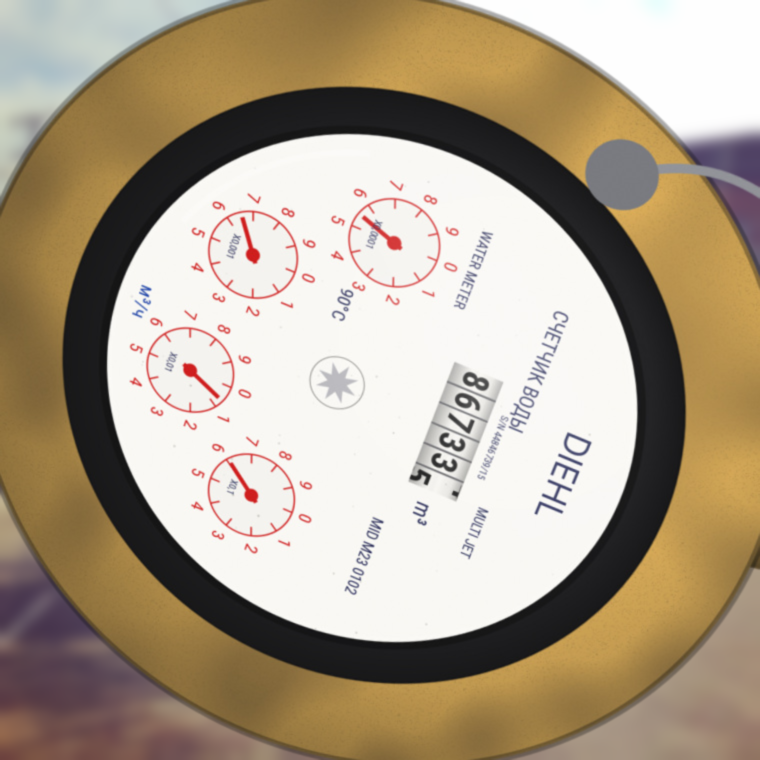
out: 867334.6065 m³
